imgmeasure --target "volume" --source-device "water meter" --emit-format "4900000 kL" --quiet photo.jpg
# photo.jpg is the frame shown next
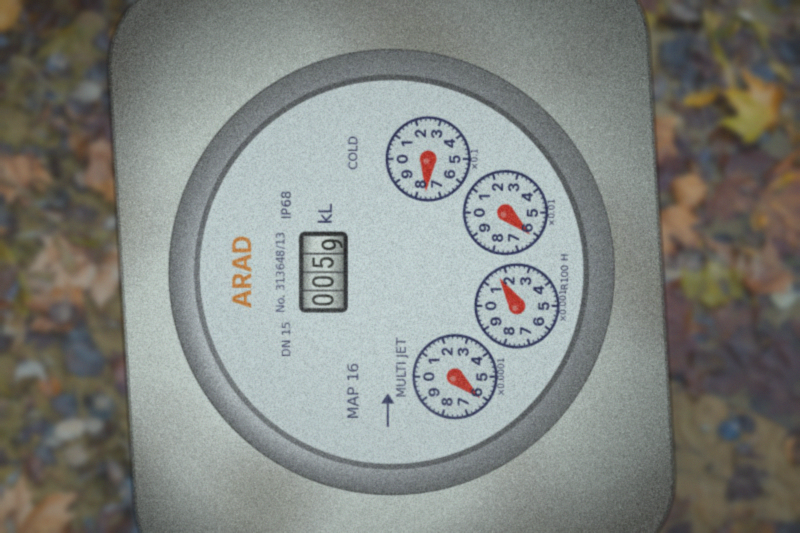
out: 58.7616 kL
